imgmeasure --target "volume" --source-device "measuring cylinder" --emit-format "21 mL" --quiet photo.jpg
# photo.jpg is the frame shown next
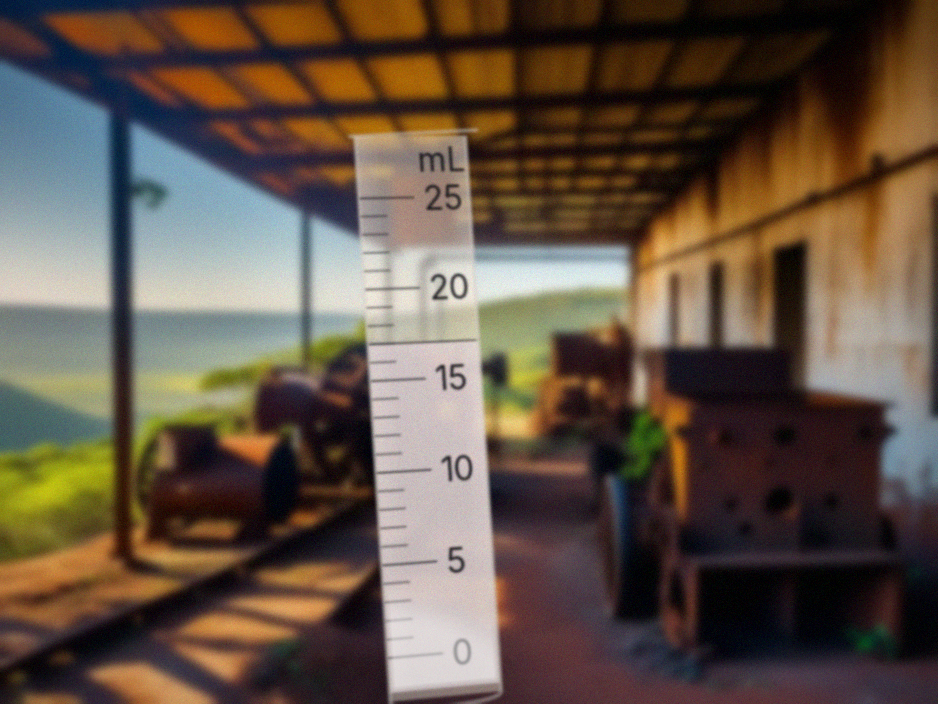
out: 17 mL
